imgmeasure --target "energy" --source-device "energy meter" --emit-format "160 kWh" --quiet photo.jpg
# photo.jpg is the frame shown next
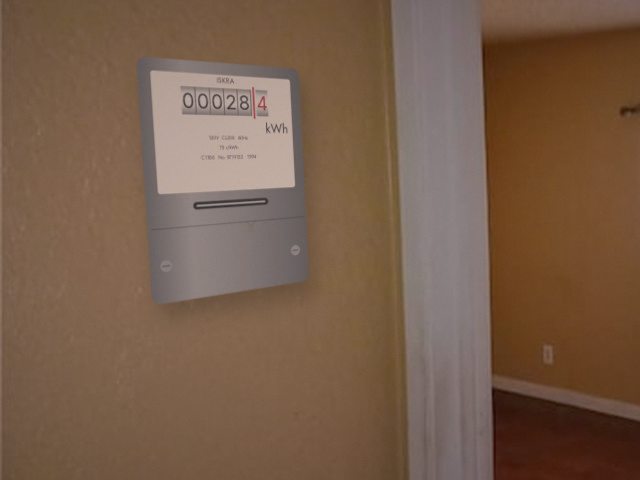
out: 28.4 kWh
